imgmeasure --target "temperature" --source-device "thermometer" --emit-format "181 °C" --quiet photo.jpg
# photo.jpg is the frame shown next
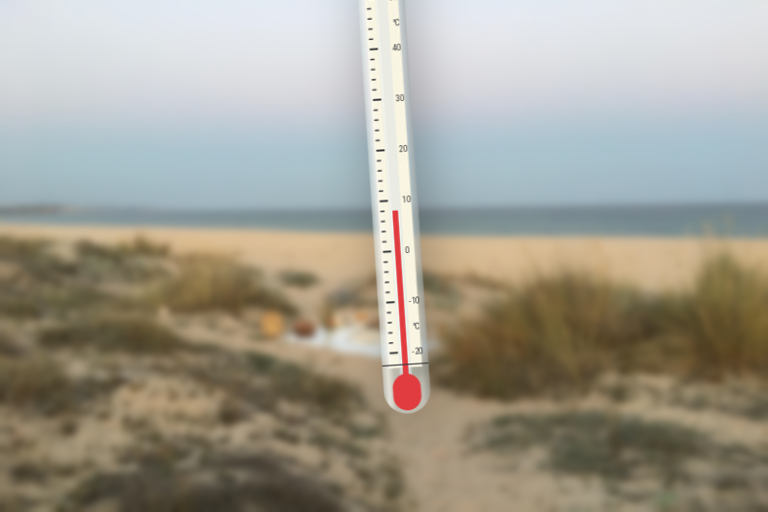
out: 8 °C
